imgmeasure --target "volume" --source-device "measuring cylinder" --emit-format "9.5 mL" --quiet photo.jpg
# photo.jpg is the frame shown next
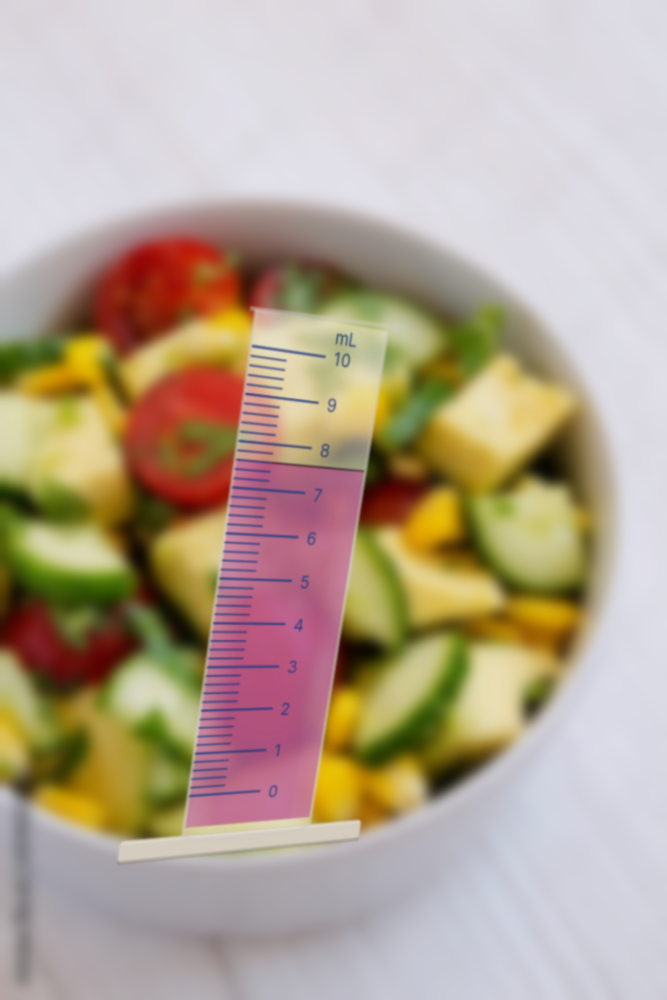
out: 7.6 mL
